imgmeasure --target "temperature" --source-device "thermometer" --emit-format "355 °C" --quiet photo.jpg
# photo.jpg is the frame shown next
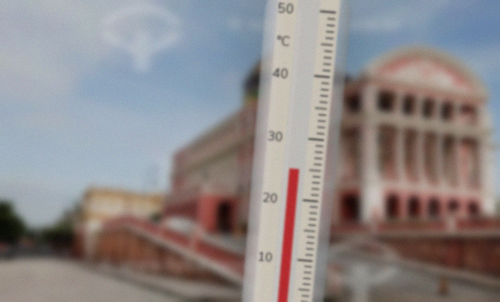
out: 25 °C
